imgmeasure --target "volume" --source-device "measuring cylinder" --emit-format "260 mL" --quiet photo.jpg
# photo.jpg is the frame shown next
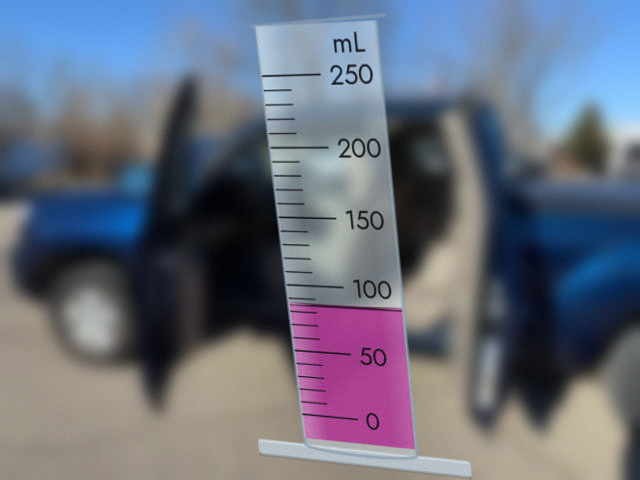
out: 85 mL
